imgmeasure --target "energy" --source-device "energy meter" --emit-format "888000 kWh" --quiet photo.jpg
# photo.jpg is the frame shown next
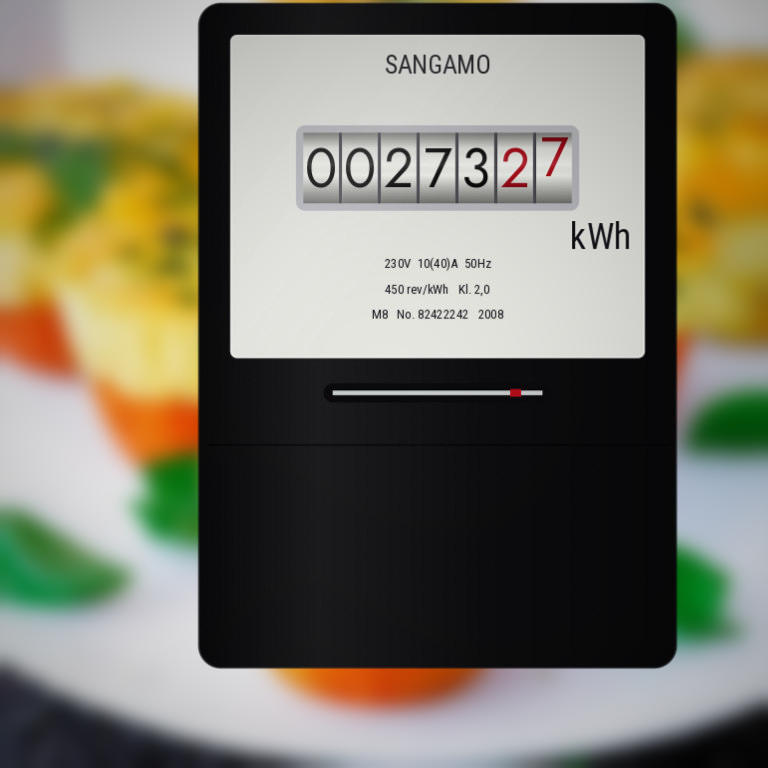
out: 273.27 kWh
